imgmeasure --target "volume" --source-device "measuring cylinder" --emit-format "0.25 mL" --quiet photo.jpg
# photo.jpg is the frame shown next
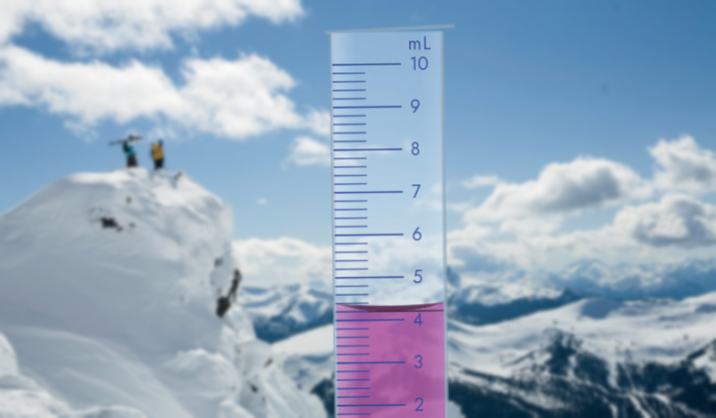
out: 4.2 mL
